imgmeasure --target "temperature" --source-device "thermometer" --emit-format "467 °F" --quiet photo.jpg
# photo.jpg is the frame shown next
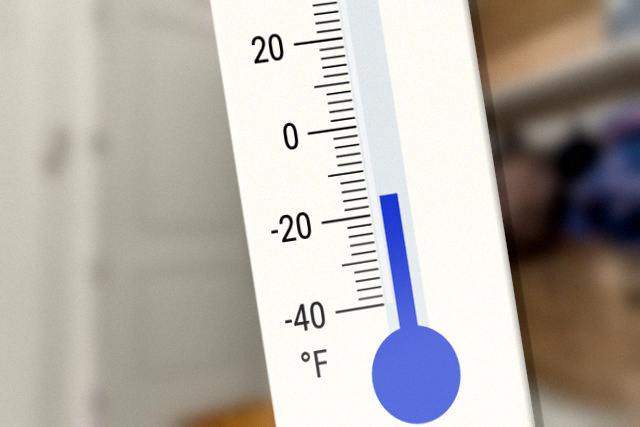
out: -16 °F
